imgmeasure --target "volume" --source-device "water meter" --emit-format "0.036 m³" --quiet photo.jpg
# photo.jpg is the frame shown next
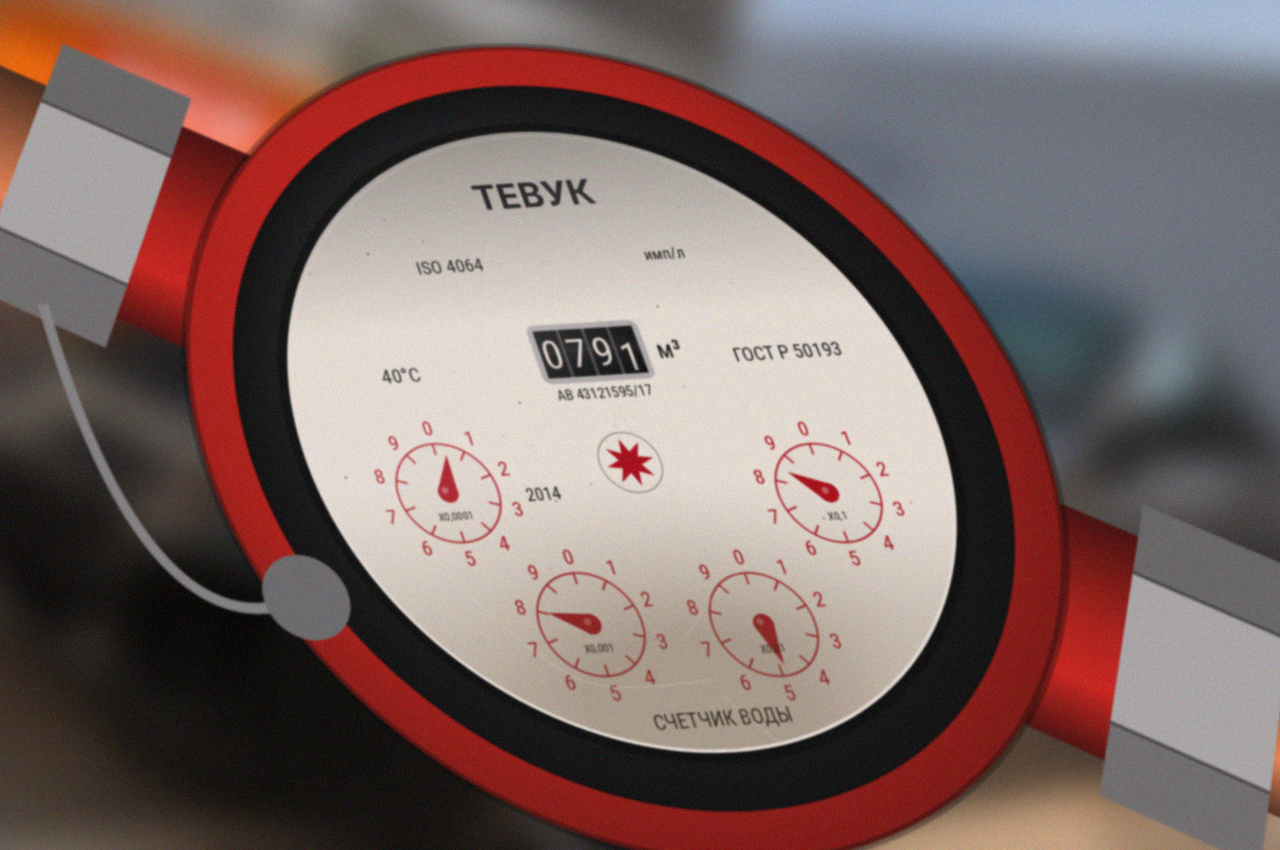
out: 790.8480 m³
